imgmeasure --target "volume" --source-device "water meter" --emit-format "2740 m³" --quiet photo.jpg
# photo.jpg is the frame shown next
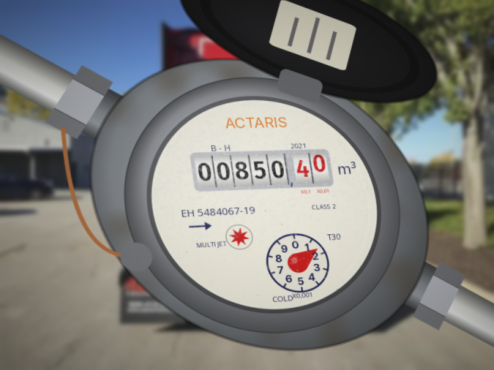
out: 850.401 m³
